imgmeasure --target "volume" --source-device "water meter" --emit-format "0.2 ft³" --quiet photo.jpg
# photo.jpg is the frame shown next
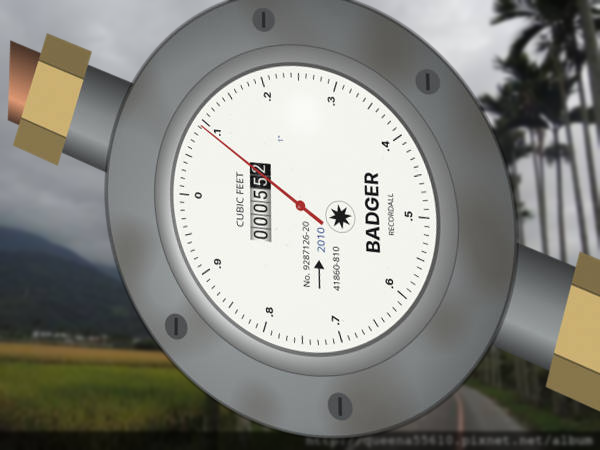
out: 552.09 ft³
